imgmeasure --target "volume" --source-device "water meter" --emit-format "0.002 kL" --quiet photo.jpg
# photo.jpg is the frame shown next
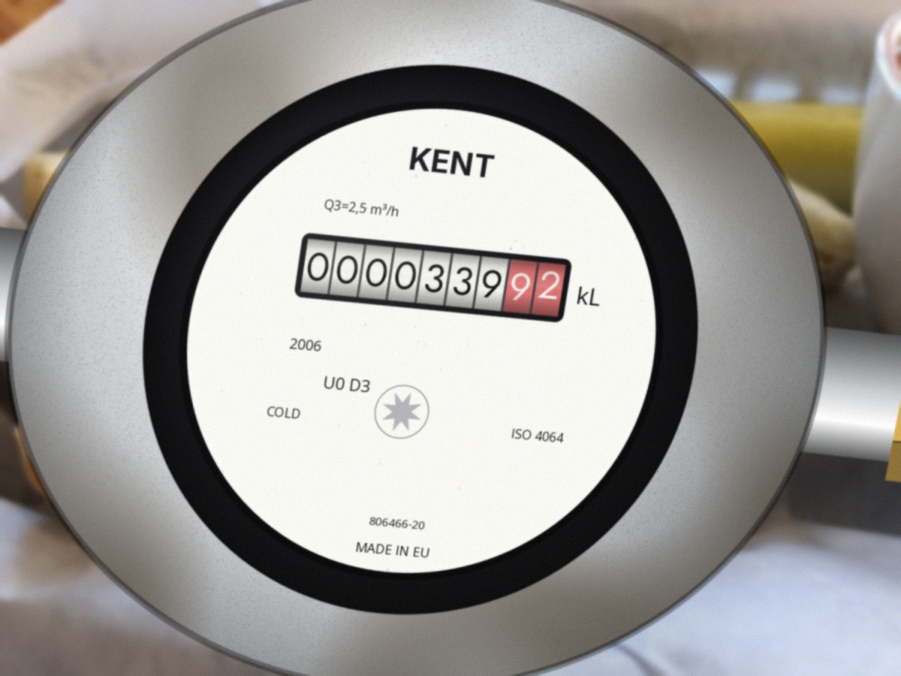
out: 339.92 kL
